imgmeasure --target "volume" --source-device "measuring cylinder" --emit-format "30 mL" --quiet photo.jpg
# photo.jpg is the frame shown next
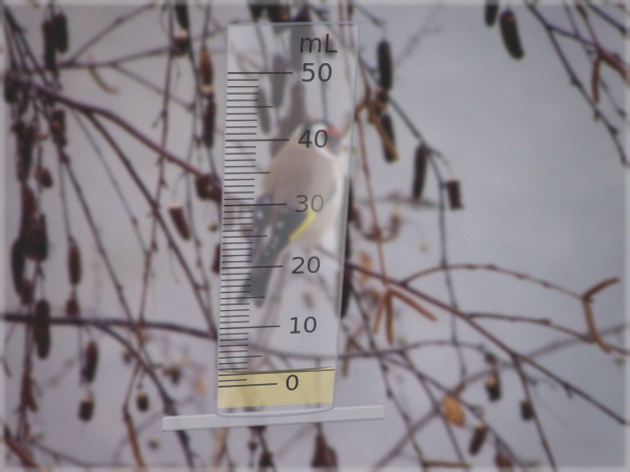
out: 2 mL
